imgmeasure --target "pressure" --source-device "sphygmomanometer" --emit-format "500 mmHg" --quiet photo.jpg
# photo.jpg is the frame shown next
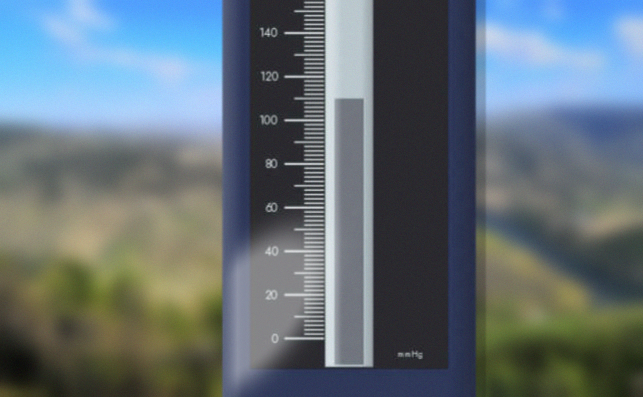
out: 110 mmHg
